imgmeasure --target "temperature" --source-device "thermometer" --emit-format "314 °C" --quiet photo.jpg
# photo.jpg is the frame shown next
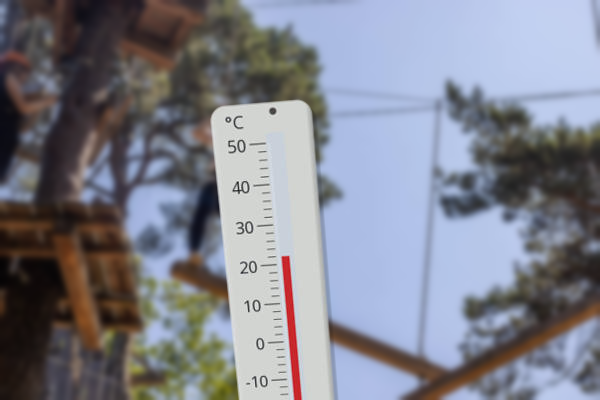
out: 22 °C
